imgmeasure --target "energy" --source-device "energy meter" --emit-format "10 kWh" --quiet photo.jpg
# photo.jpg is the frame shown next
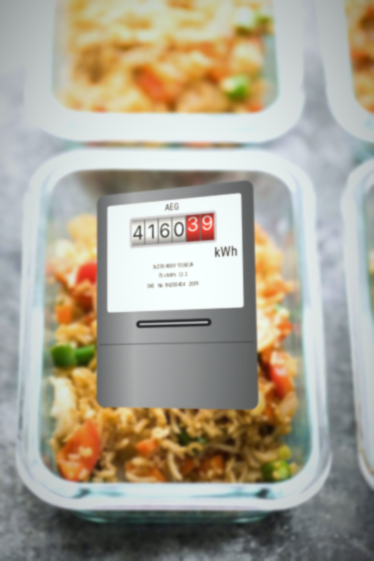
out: 4160.39 kWh
